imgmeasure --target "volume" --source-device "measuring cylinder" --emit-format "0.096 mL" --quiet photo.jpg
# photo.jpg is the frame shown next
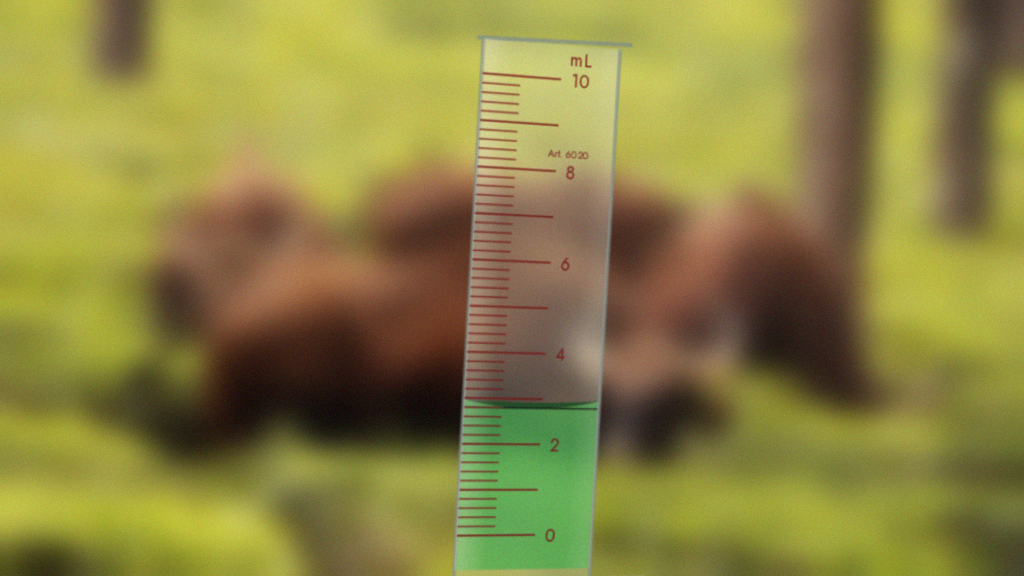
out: 2.8 mL
